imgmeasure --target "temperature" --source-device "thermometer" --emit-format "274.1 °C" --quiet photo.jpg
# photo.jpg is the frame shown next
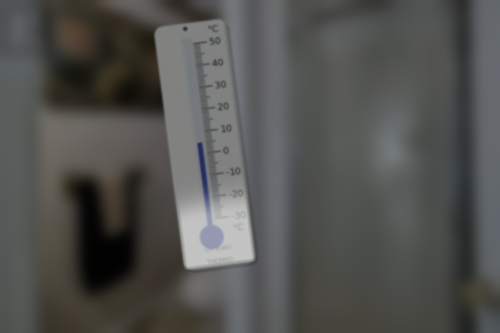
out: 5 °C
